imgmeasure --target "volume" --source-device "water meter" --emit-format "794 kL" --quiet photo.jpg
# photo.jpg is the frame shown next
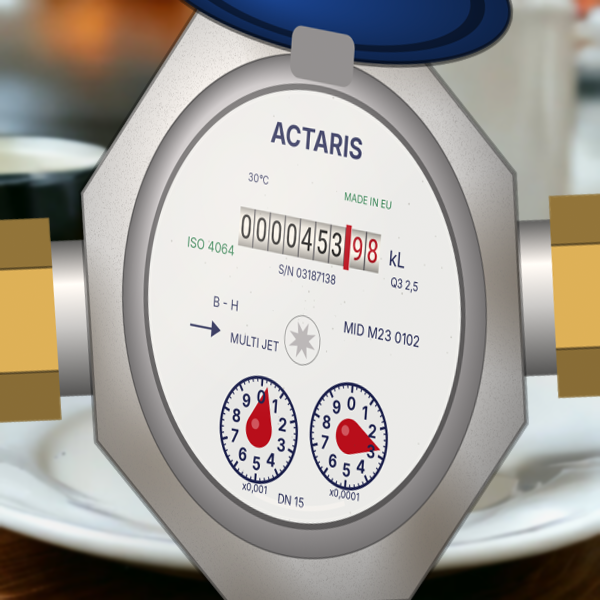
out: 453.9802 kL
